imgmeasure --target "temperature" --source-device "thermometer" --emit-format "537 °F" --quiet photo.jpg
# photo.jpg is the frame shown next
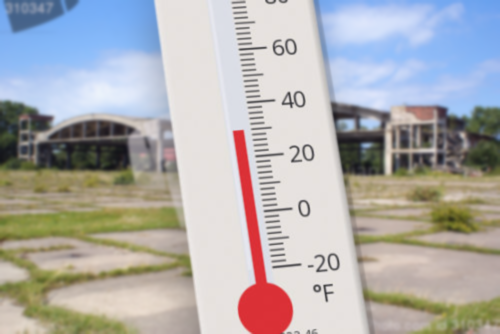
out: 30 °F
